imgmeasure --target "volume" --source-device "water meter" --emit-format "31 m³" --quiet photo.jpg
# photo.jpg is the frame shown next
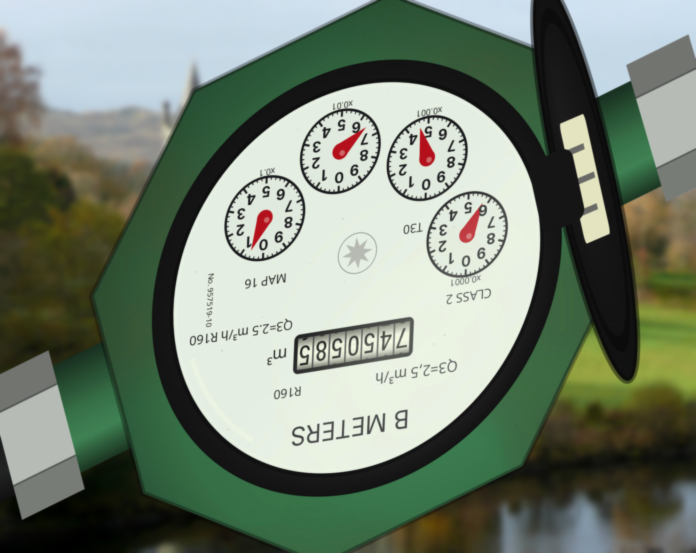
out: 7450585.0645 m³
